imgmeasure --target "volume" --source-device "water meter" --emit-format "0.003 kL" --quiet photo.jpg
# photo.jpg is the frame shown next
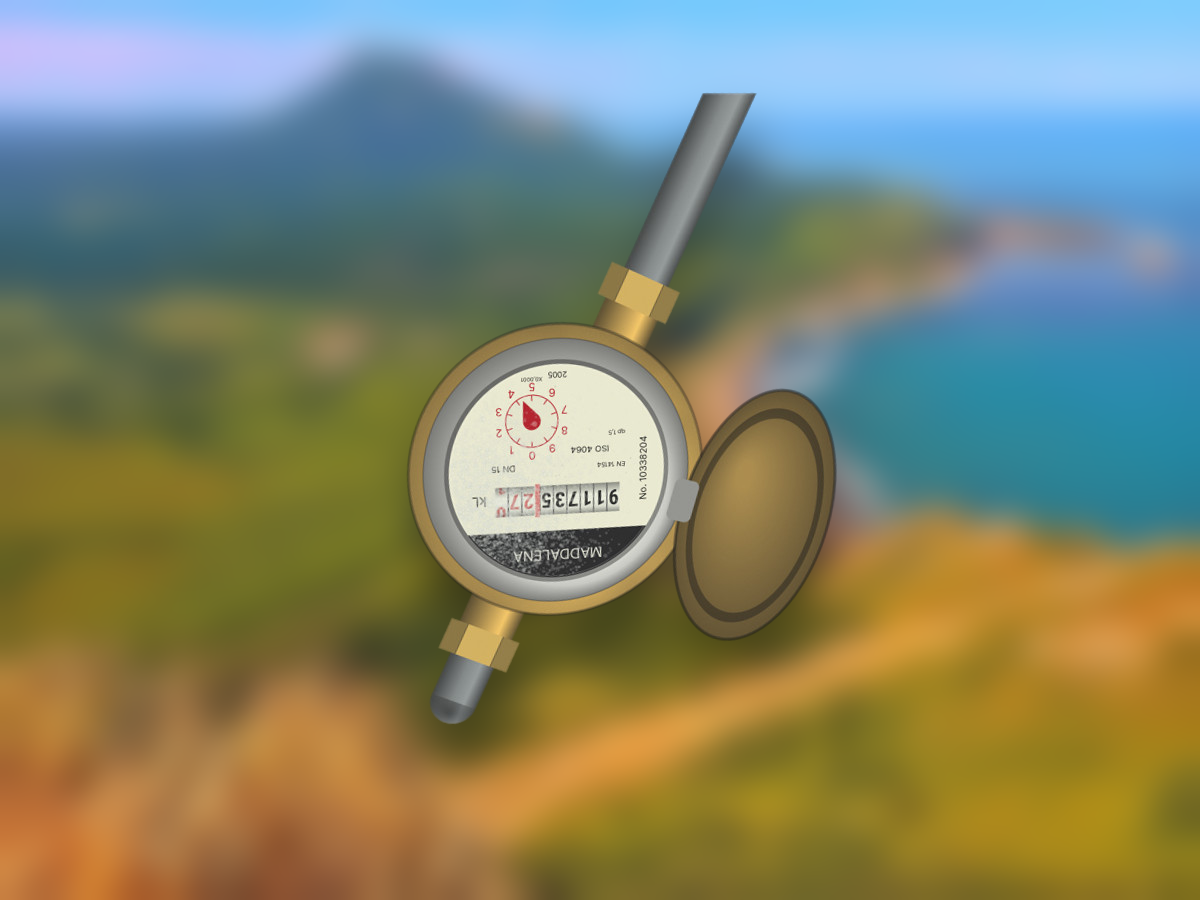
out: 911735.2704 kL
